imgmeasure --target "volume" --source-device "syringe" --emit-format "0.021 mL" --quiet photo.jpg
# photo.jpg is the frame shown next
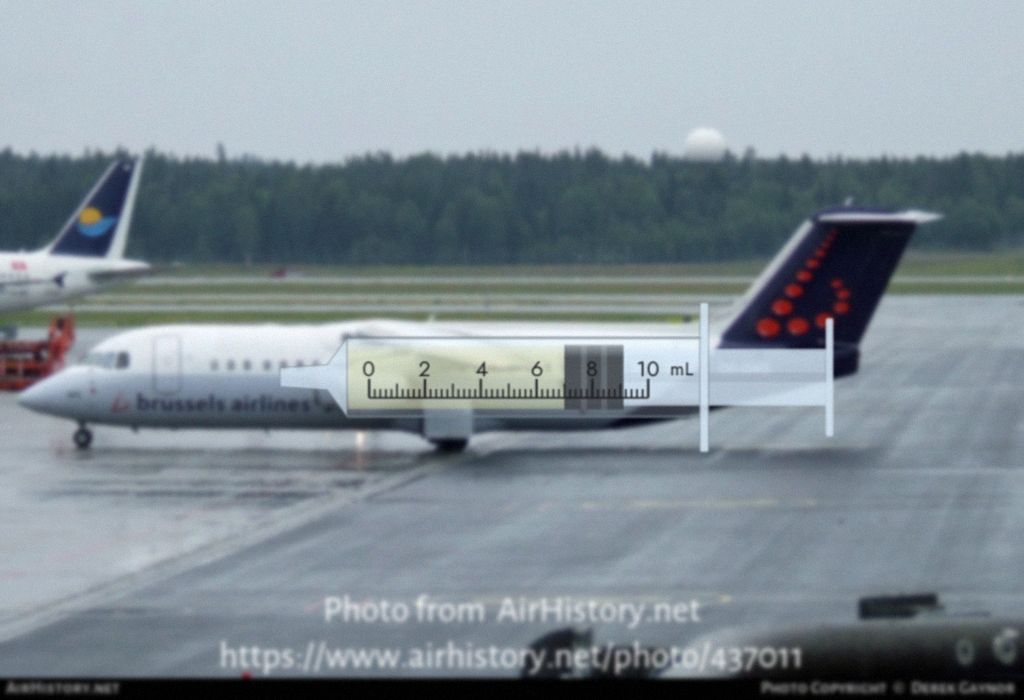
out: 7 mL
